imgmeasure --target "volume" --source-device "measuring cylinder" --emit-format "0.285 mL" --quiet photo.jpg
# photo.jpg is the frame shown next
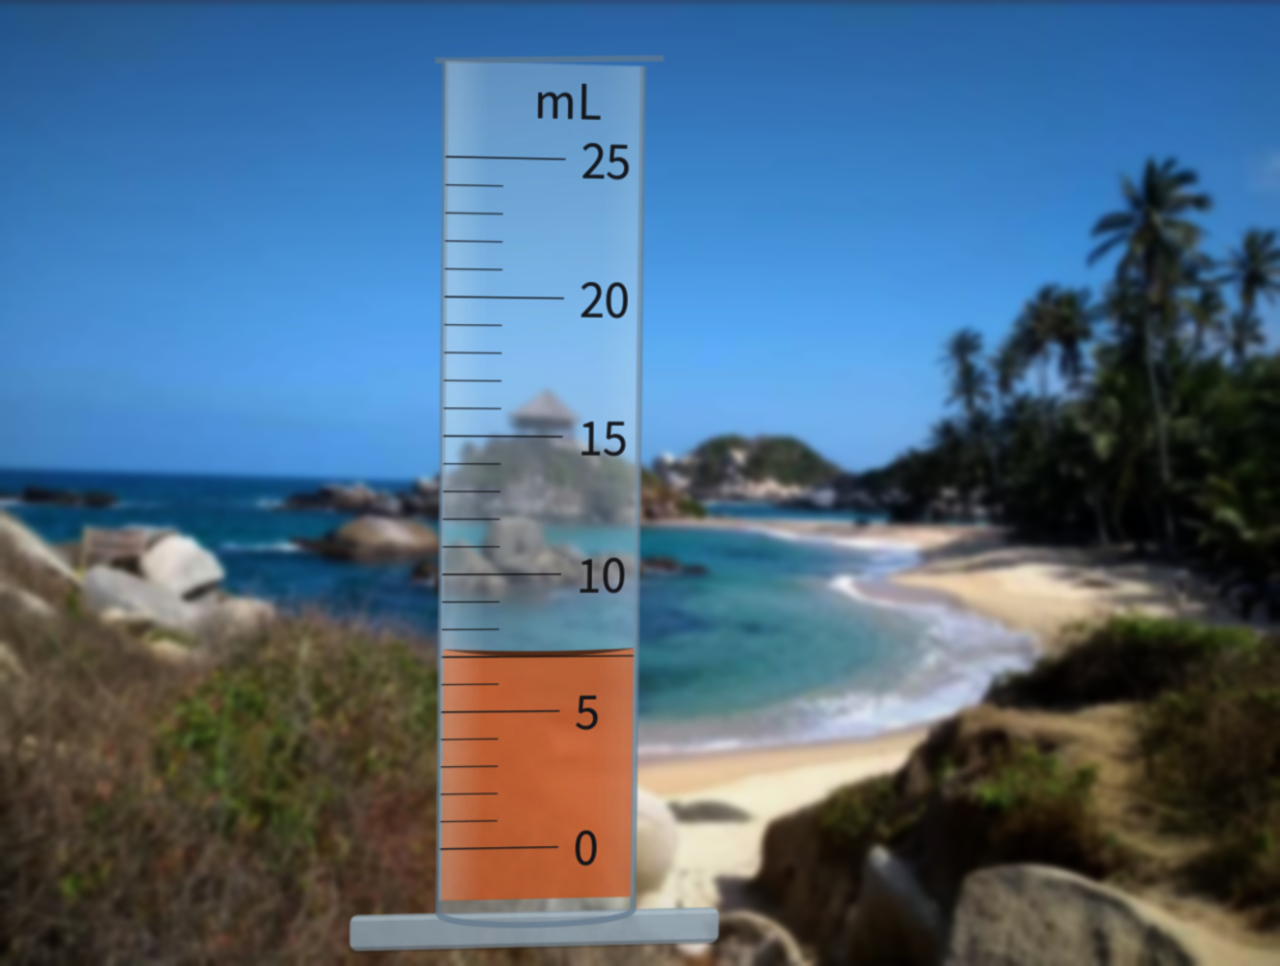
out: 7 mL
